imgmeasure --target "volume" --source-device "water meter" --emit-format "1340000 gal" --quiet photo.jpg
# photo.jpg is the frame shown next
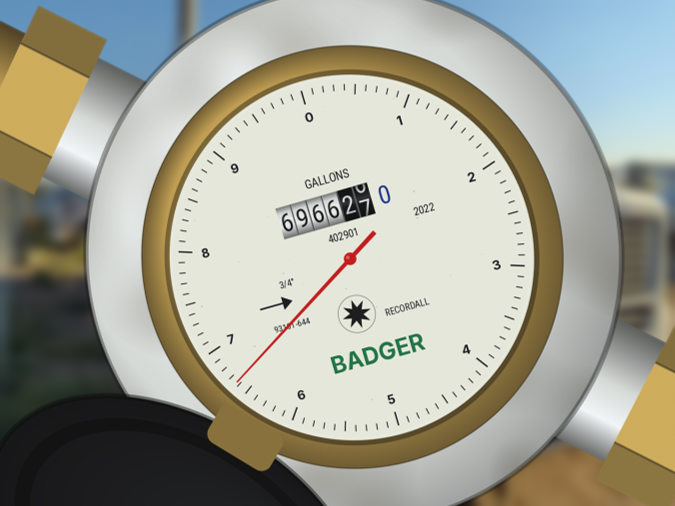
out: 6966266.6 gal
